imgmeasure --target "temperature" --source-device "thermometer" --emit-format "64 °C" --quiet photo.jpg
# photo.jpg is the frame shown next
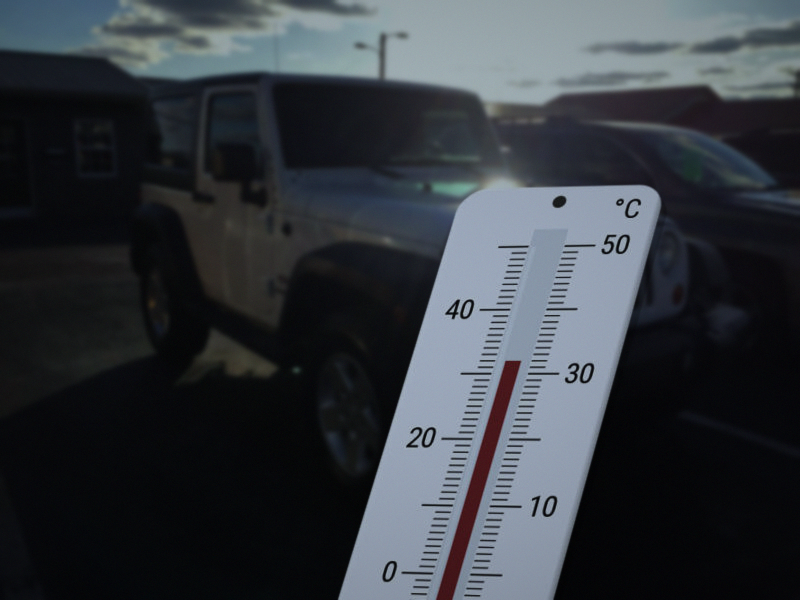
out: 32 °C
